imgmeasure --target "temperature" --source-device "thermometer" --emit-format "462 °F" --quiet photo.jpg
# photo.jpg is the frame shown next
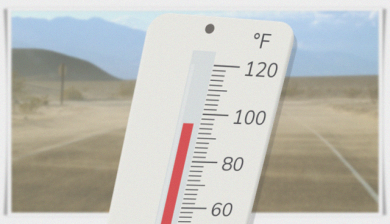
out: 96 °F
